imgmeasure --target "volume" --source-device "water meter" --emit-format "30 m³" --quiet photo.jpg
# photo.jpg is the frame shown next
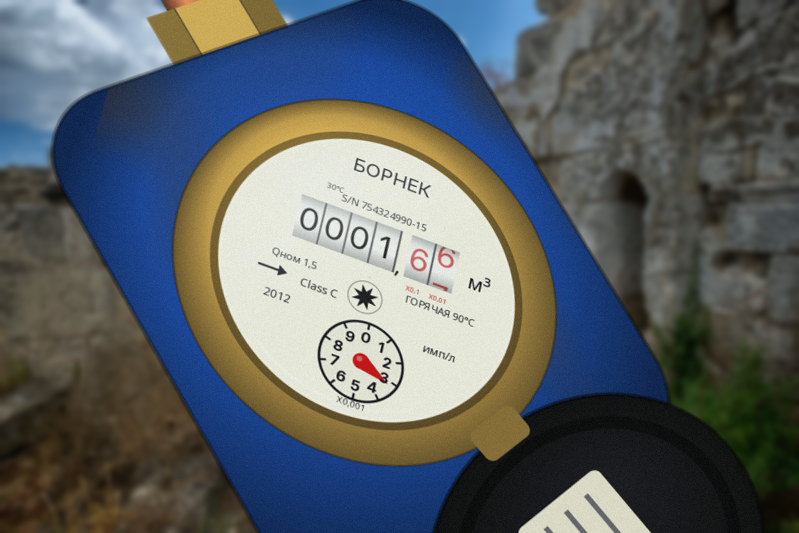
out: 1.663 m³
